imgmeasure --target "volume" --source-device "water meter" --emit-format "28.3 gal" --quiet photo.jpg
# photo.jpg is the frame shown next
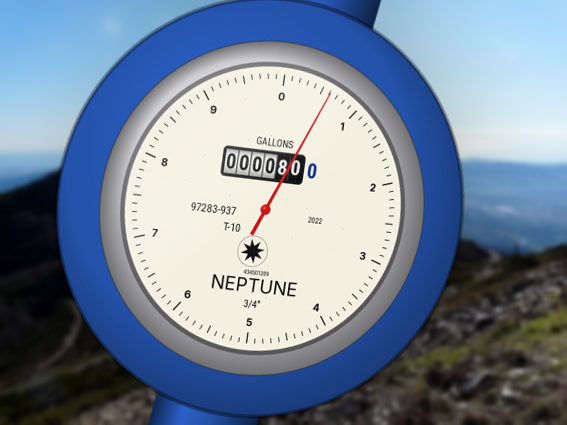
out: 800.6 gal
